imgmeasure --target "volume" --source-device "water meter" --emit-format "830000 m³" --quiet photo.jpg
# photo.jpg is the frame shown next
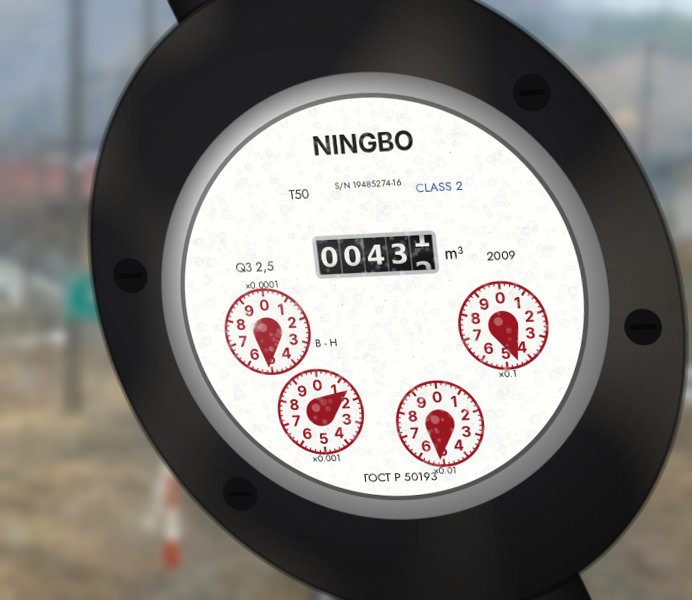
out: 431.4515 m³
